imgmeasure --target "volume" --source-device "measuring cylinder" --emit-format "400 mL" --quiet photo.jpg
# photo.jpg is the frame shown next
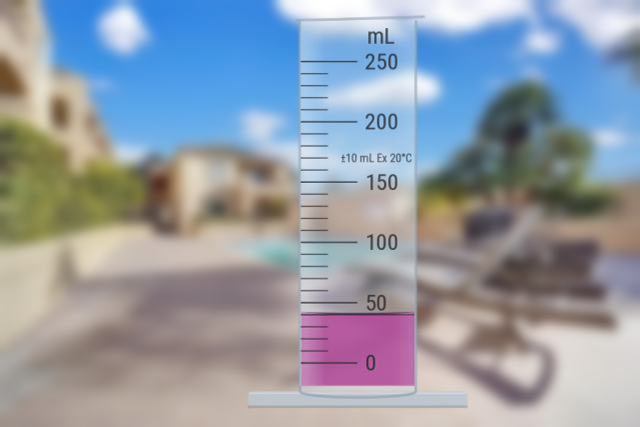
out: 40 mL
